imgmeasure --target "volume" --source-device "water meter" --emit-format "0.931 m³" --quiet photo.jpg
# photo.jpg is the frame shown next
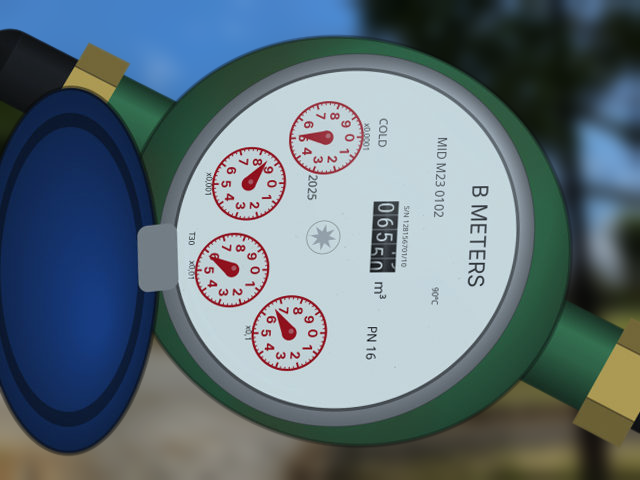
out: 6549.6585 m³
